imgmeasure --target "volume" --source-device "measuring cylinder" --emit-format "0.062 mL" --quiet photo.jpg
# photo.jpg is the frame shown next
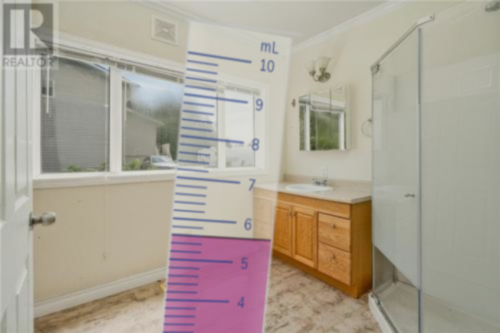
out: 5.6 mL
